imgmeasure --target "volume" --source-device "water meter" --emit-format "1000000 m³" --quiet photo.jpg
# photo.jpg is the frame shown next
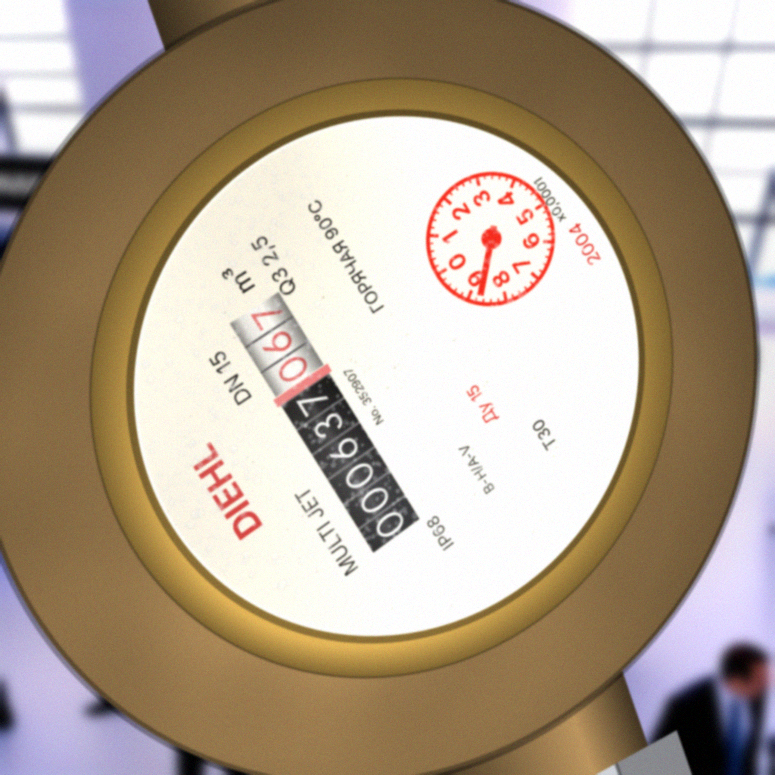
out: 637.0668 m³
